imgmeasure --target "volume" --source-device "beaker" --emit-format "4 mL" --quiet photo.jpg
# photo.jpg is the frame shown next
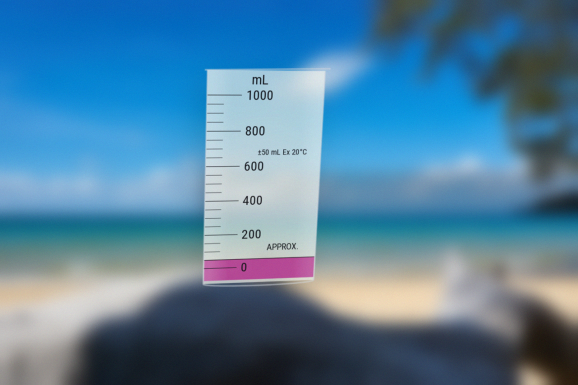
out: 50 mL
